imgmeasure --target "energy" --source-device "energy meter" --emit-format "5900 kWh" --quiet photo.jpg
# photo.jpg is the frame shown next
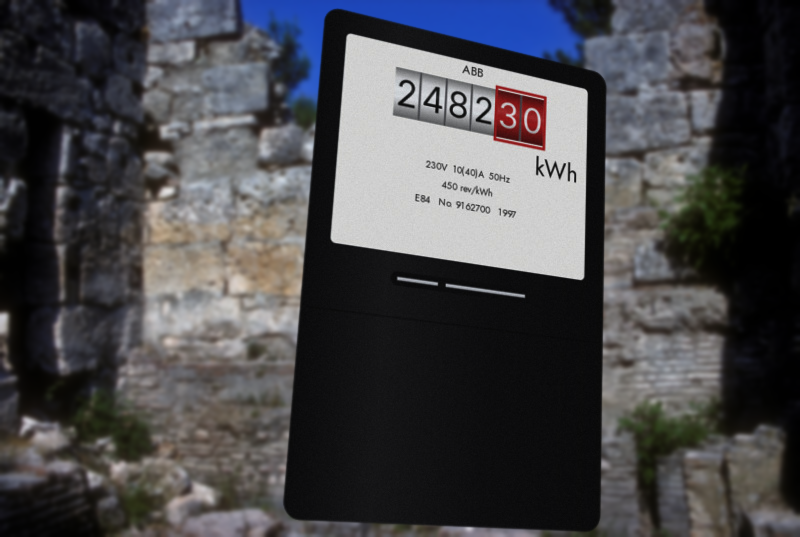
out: 2482.30 kWh
